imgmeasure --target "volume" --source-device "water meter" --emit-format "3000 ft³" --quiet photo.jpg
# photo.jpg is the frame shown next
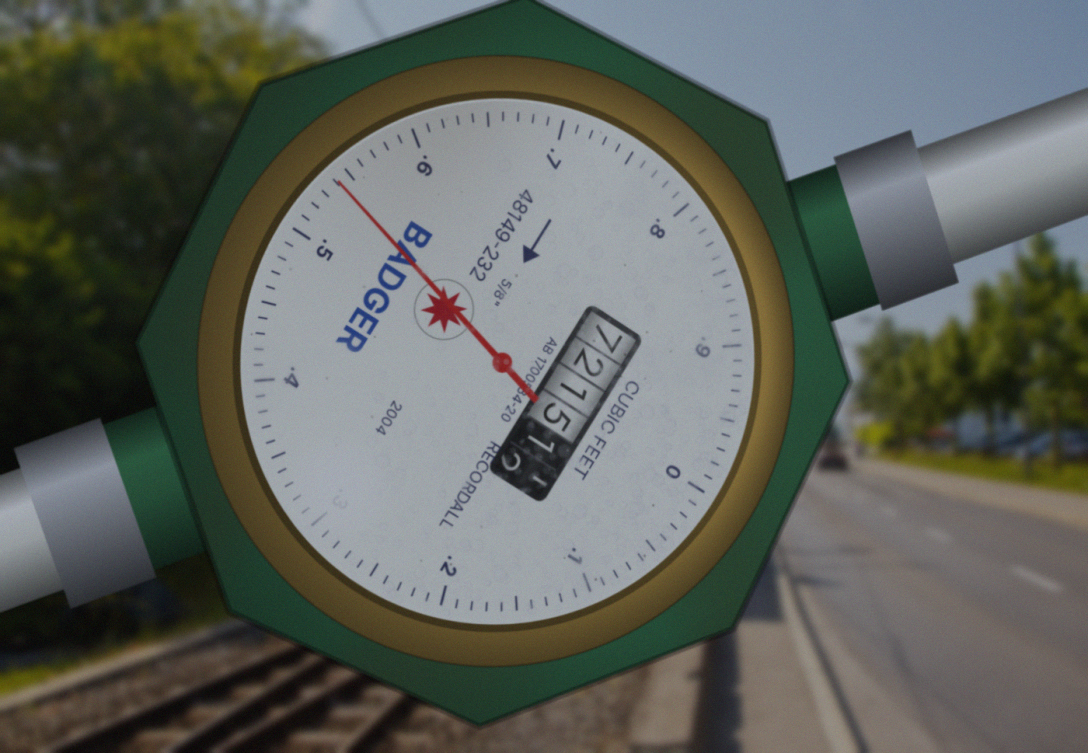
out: 721511.54 ft³
